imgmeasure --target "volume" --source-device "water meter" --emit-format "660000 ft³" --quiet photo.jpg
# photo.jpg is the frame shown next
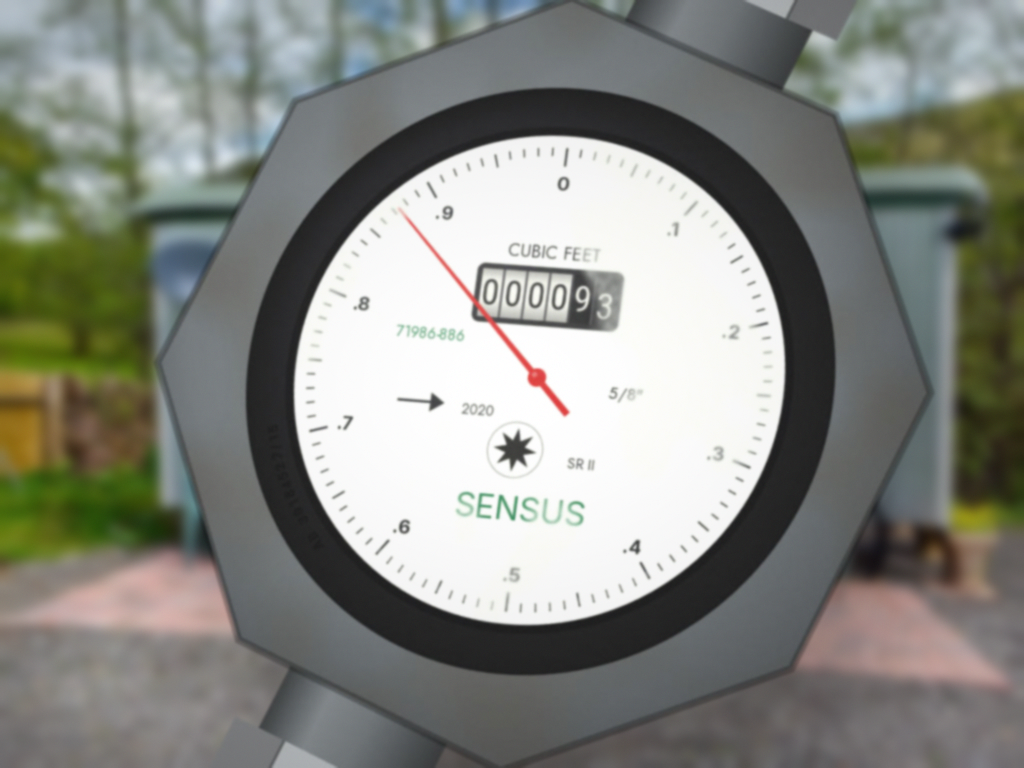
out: 92.87 ft³
